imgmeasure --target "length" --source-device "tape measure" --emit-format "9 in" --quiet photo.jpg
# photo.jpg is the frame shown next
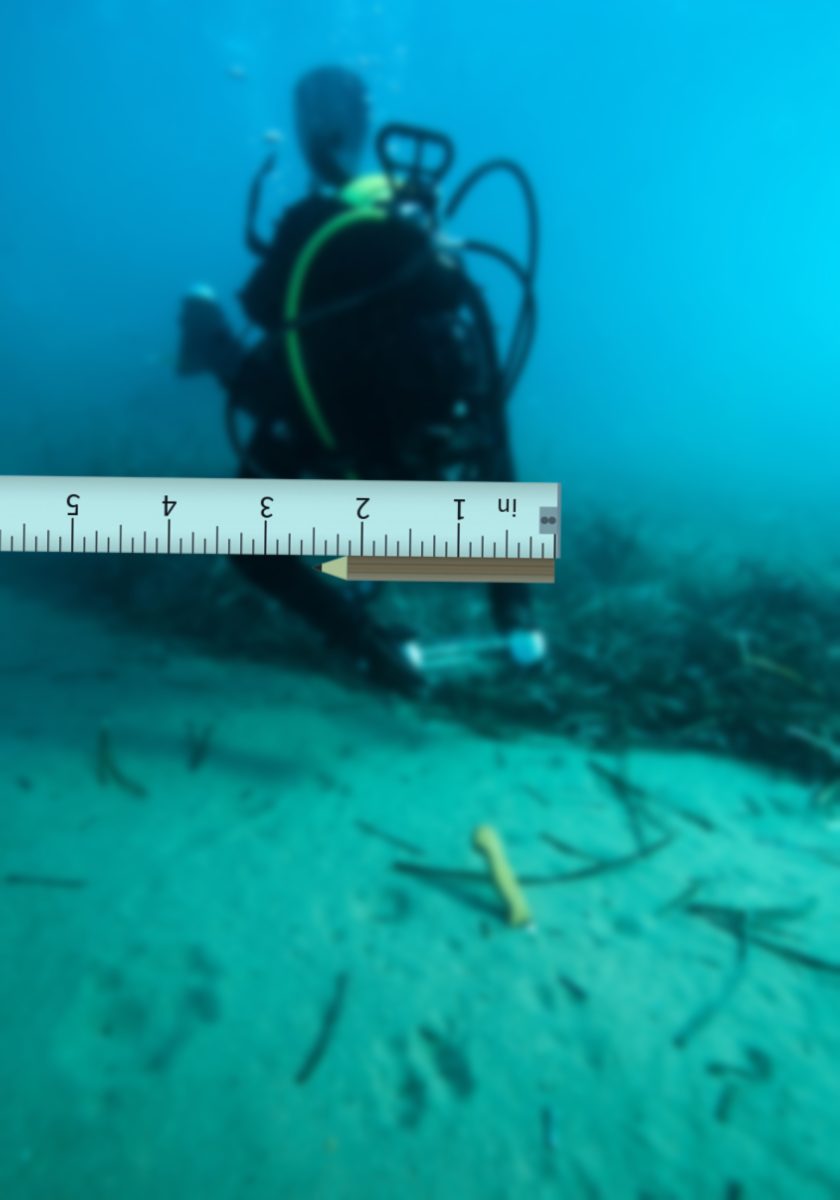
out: 2.5 in
